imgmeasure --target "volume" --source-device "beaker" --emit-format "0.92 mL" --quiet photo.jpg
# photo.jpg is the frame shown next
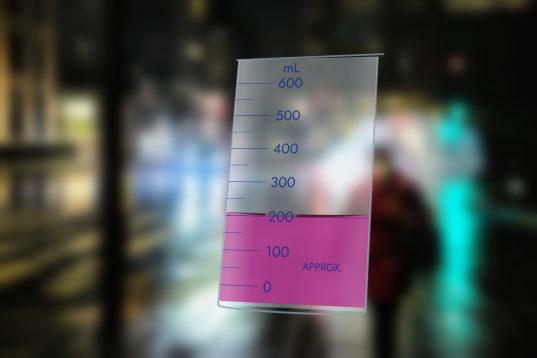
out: 200 mL
